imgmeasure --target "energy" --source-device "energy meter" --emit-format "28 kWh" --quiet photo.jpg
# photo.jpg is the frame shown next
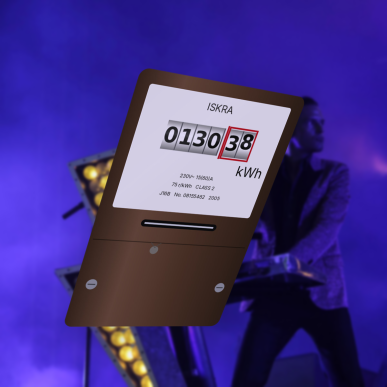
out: 130.38 kWh
